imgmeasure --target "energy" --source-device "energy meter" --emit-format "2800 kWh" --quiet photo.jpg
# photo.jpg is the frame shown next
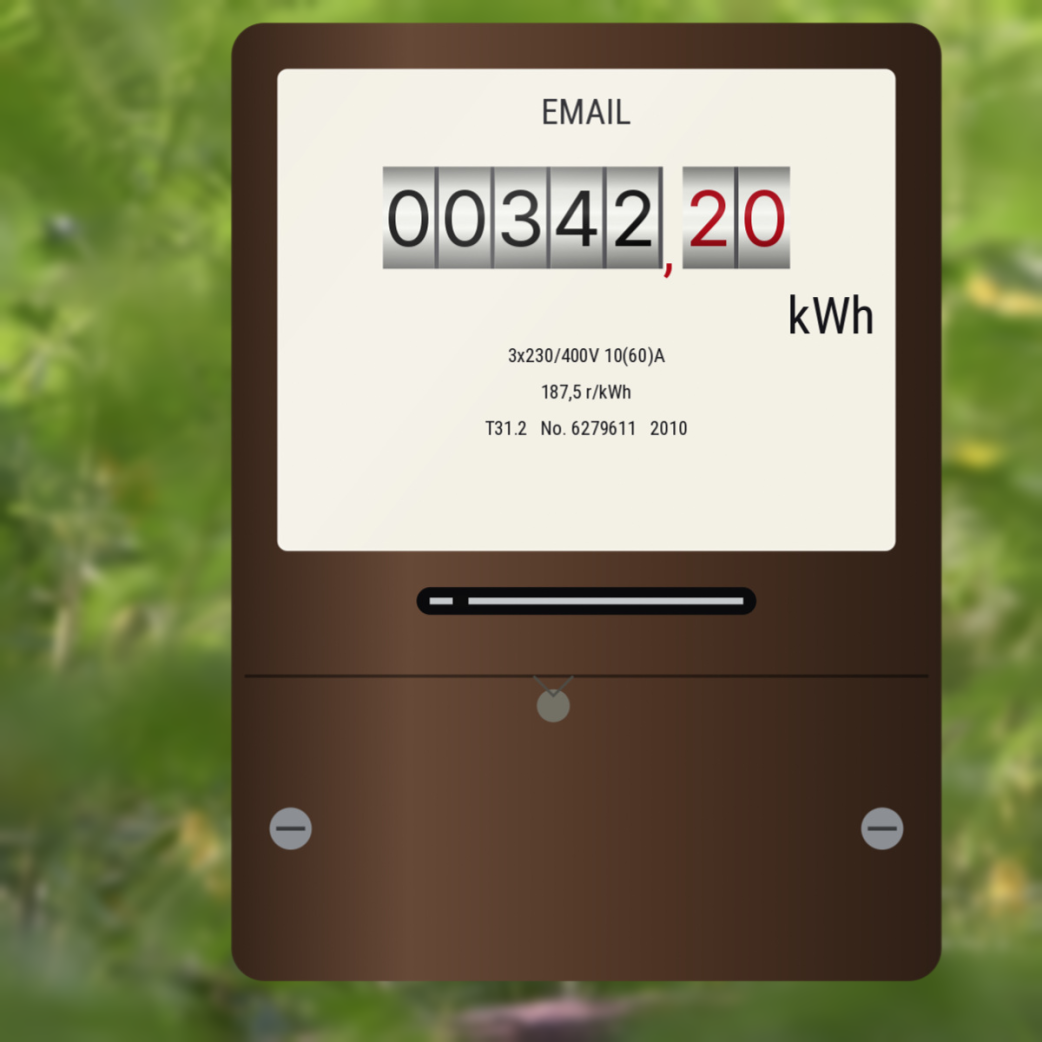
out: 342.20 kWh
